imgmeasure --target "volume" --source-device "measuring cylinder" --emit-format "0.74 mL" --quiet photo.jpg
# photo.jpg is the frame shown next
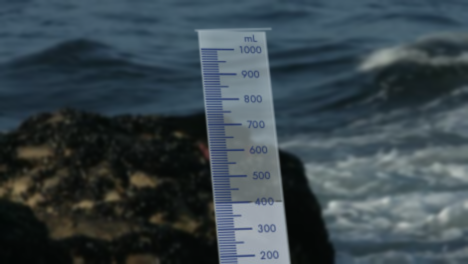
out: 400 mL
